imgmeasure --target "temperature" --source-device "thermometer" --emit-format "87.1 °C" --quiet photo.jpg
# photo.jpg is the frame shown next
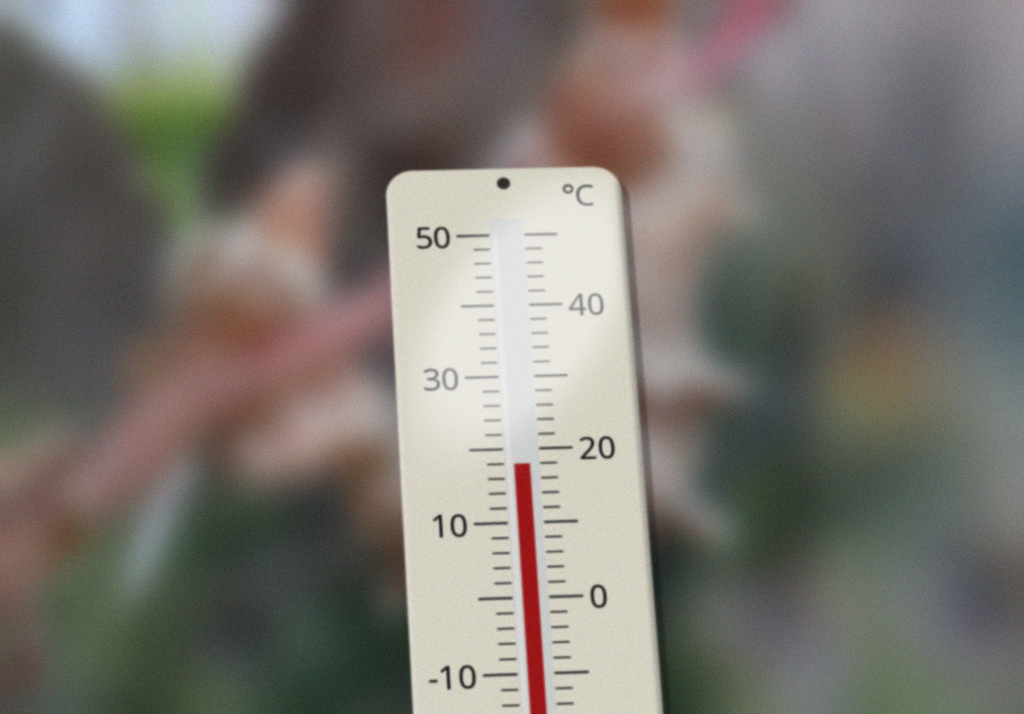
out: 18 °C
